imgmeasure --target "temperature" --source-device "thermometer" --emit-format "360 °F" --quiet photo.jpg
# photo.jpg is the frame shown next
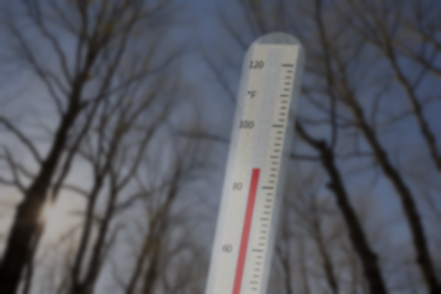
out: 86 °F
